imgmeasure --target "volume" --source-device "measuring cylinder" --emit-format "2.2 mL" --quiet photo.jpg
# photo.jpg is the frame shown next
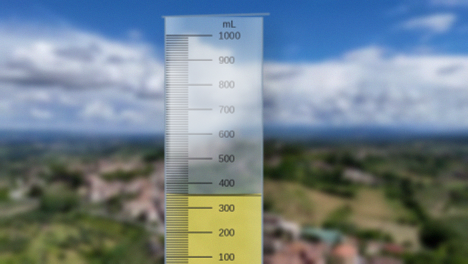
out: 350 mL
